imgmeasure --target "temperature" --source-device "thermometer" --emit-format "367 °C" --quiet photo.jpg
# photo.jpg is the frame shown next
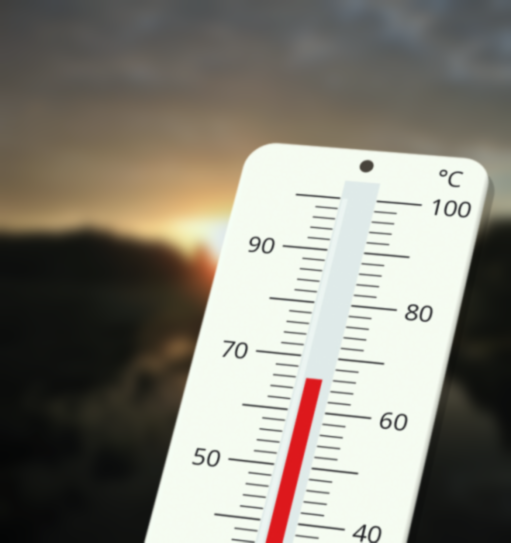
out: 66 °C
